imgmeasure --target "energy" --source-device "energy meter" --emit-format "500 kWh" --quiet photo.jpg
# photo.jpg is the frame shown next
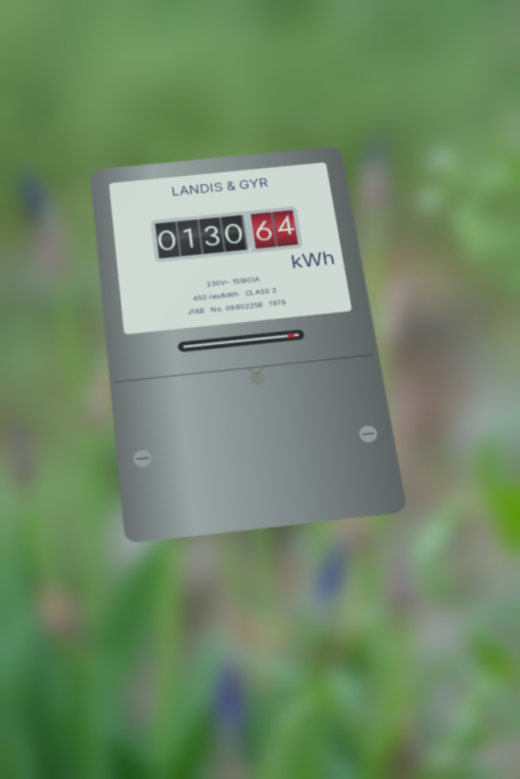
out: 130.64 kWh
